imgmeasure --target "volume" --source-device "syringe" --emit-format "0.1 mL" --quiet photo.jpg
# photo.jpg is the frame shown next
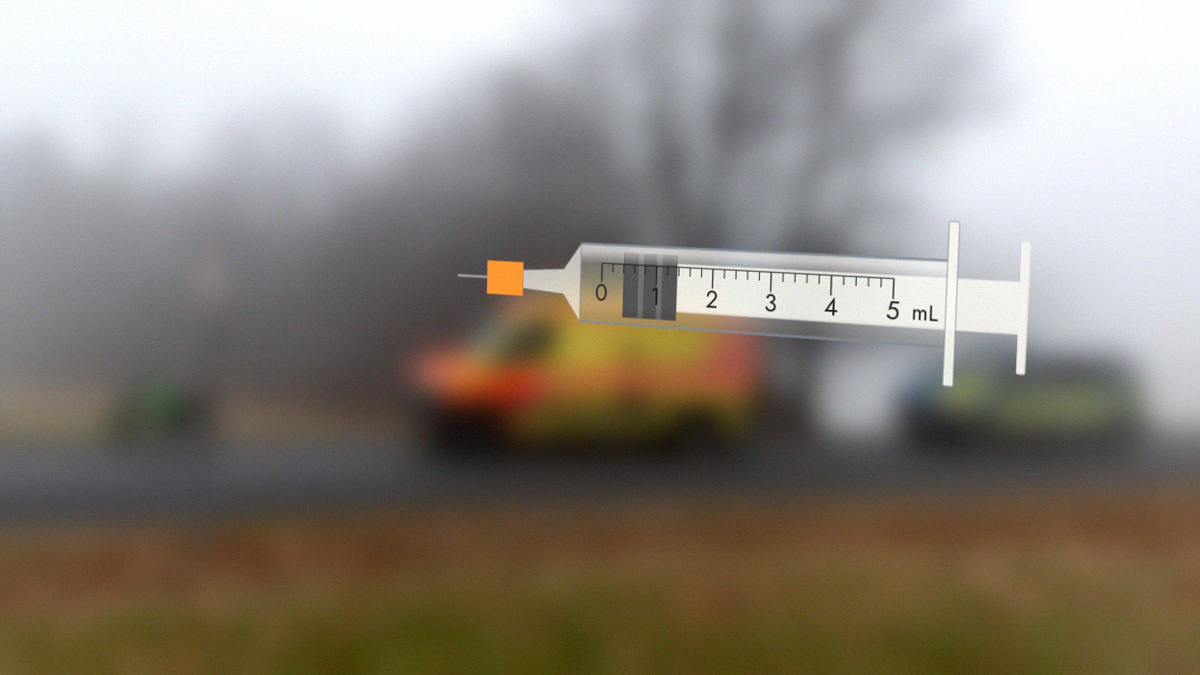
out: 0.4 mL
